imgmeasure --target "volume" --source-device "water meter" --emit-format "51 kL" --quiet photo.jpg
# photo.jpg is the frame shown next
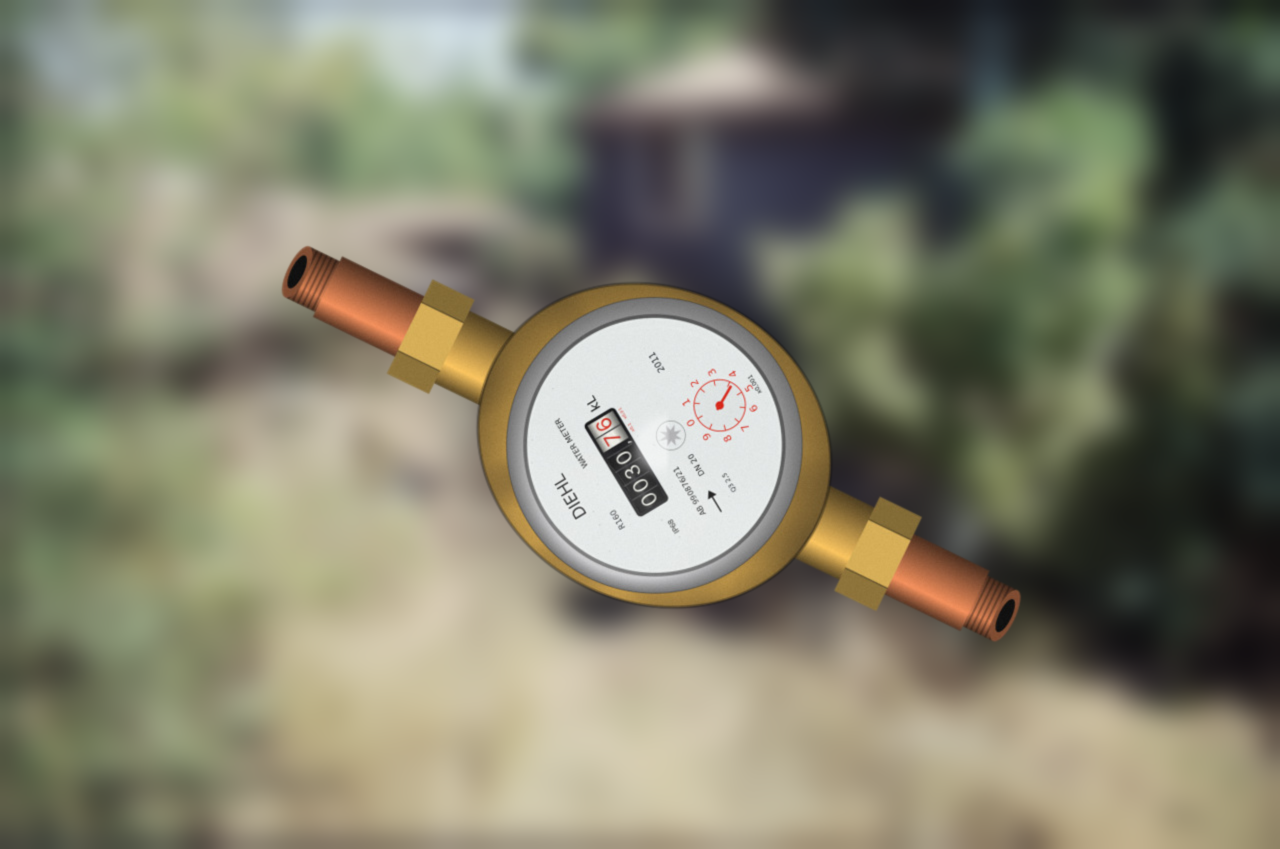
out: 30.764 kL
